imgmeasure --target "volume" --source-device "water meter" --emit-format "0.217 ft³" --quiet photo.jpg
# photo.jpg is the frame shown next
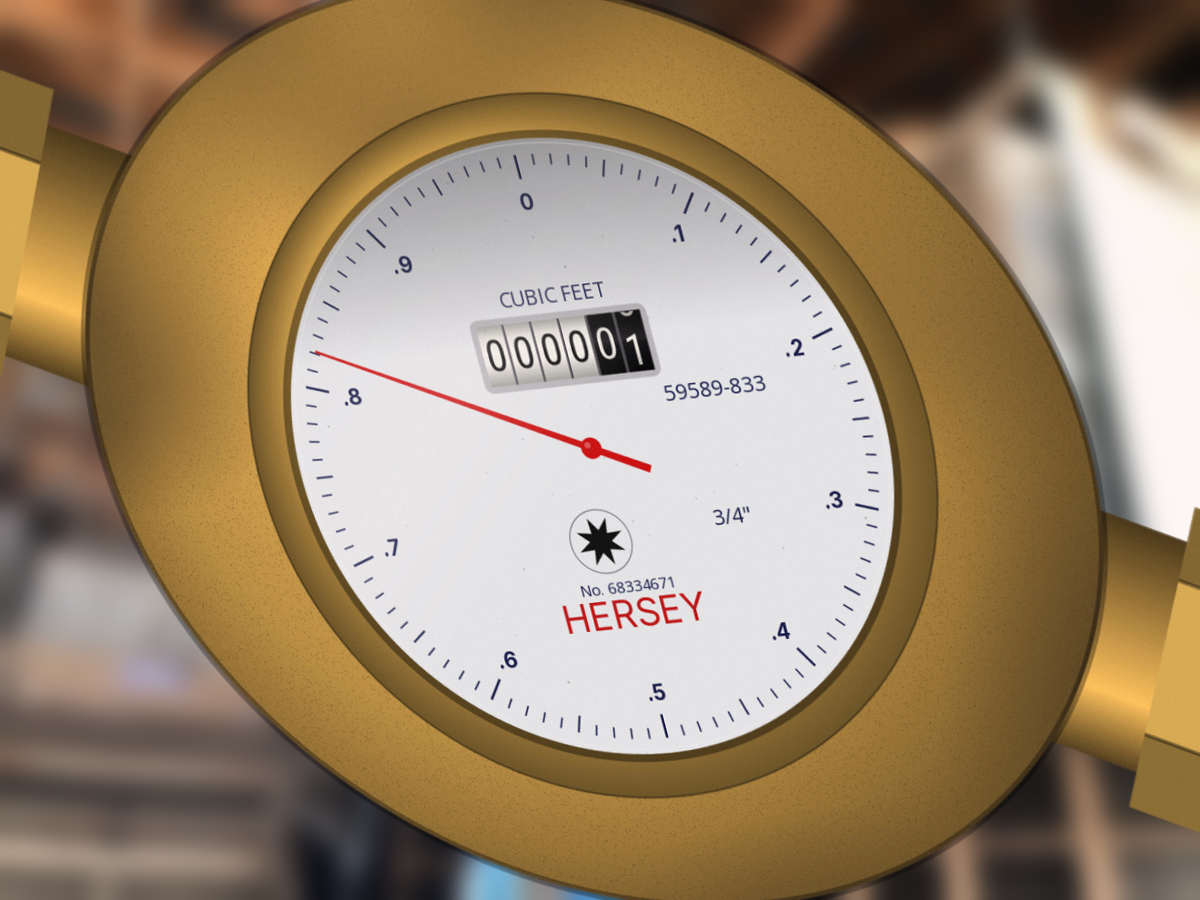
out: 0.82 ft³
